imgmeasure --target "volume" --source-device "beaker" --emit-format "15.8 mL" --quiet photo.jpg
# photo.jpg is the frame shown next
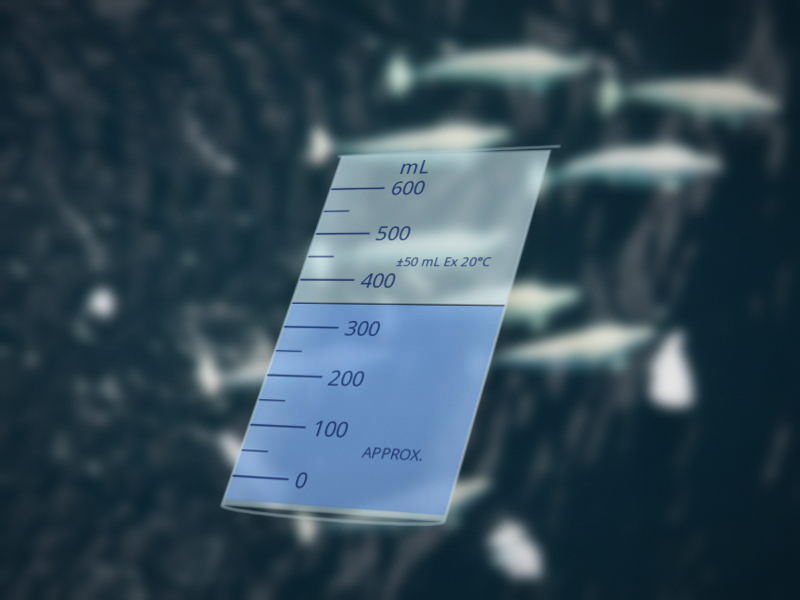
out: 350 mL
